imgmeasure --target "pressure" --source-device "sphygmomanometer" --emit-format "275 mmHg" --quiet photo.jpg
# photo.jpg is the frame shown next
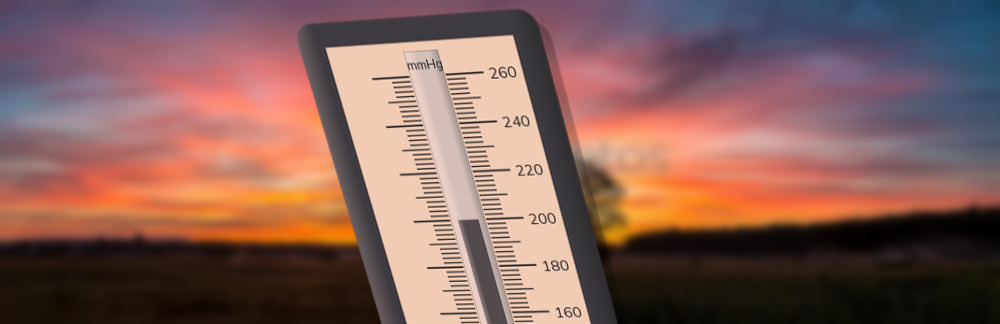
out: 200 mmHg
